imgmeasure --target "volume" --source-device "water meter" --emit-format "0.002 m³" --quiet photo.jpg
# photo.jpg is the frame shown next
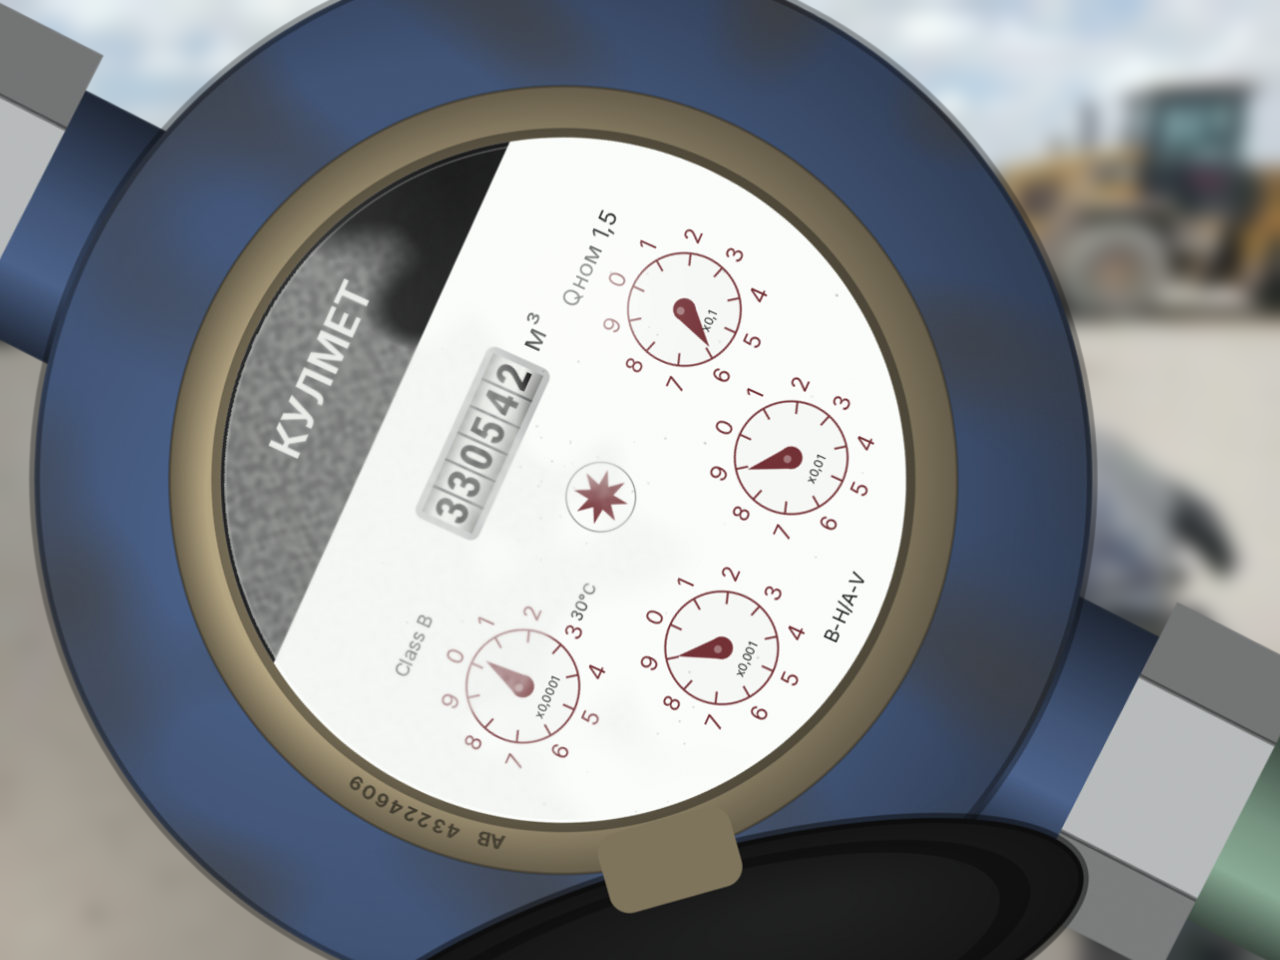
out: 330542.5890 m³
